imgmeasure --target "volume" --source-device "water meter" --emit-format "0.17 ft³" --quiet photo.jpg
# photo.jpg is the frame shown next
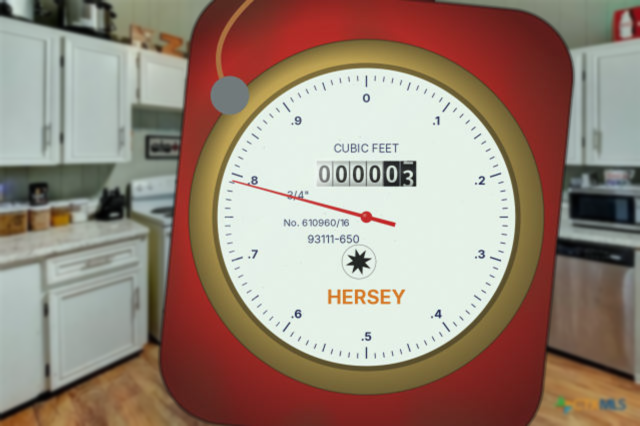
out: 2.79 ft³
